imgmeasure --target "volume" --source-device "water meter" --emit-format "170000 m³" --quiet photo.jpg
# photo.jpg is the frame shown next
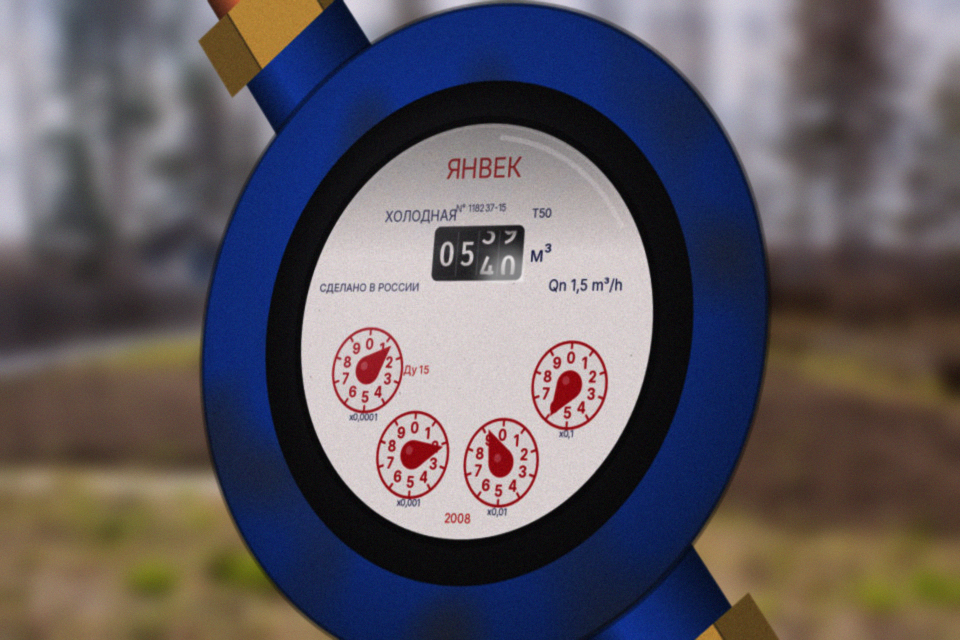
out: 539.5921 m³
